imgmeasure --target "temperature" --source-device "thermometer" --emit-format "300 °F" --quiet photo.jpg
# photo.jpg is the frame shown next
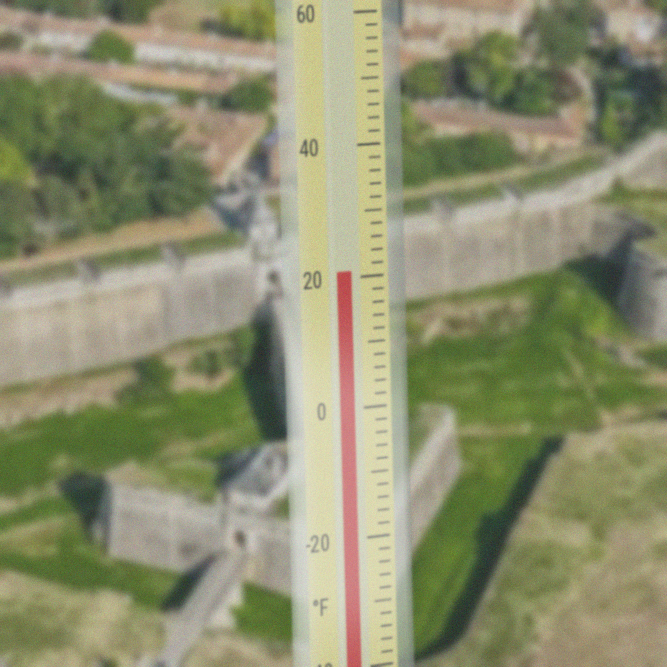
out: 21 °F
